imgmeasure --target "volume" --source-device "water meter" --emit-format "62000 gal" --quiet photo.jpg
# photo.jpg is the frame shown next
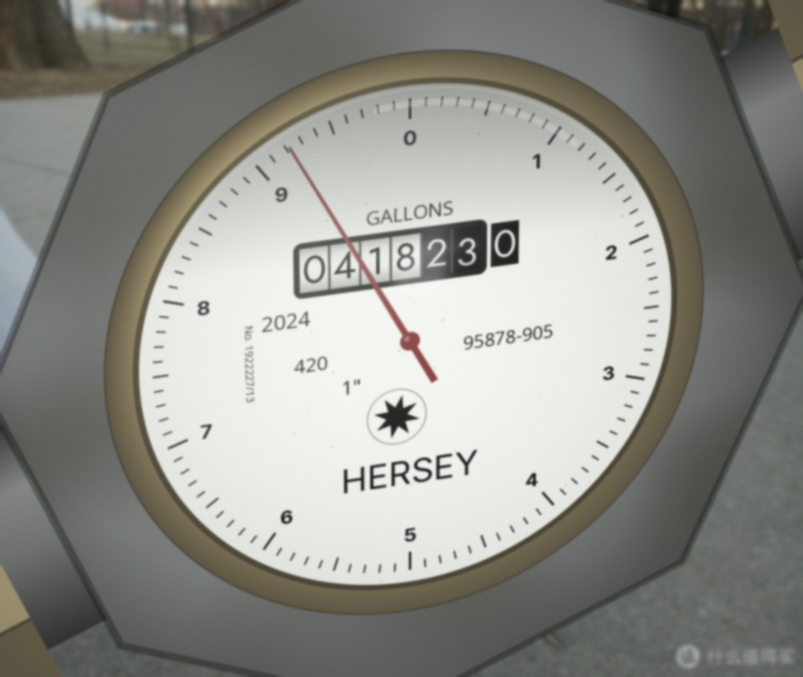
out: 418229.2 gal
